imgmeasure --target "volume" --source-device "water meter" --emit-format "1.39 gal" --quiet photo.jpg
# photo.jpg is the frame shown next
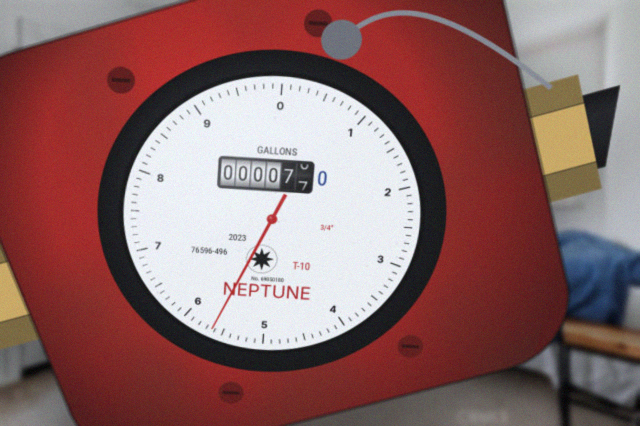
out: 765.6 gal
